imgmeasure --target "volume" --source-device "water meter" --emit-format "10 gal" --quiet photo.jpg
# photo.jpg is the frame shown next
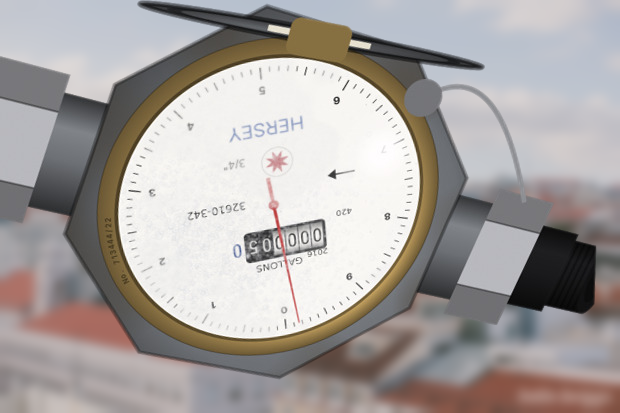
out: 49.8 gal
